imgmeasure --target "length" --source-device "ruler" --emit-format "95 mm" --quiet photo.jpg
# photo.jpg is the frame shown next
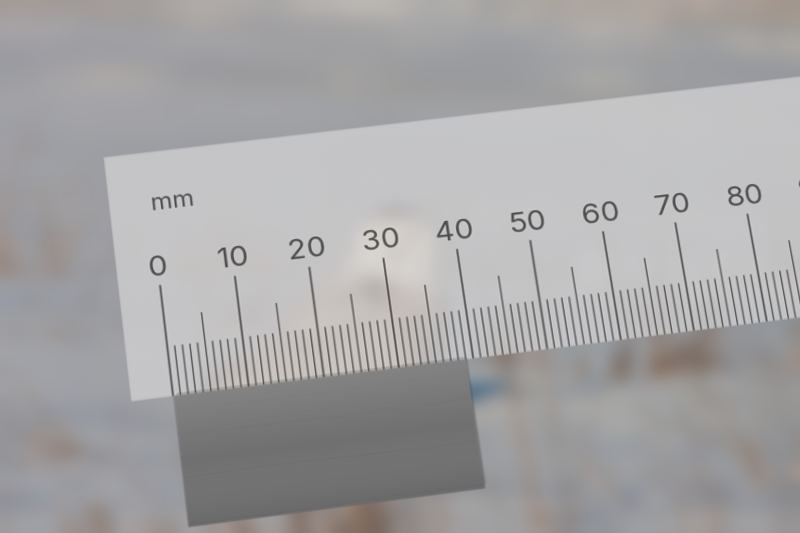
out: 39 mm
